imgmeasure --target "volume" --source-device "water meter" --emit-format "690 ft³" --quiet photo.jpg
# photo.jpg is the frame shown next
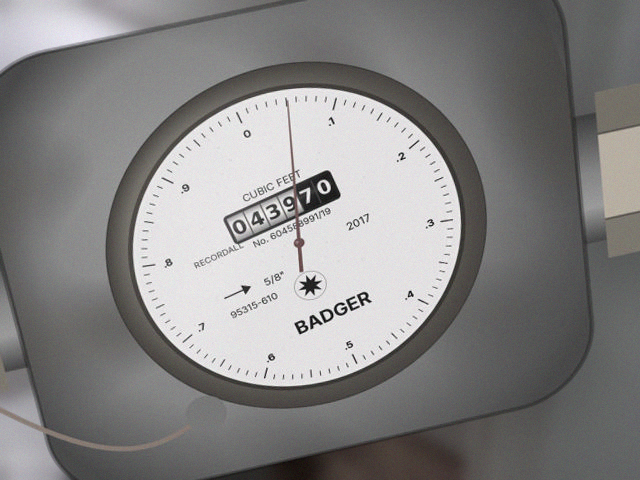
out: 43970.05 ft³
